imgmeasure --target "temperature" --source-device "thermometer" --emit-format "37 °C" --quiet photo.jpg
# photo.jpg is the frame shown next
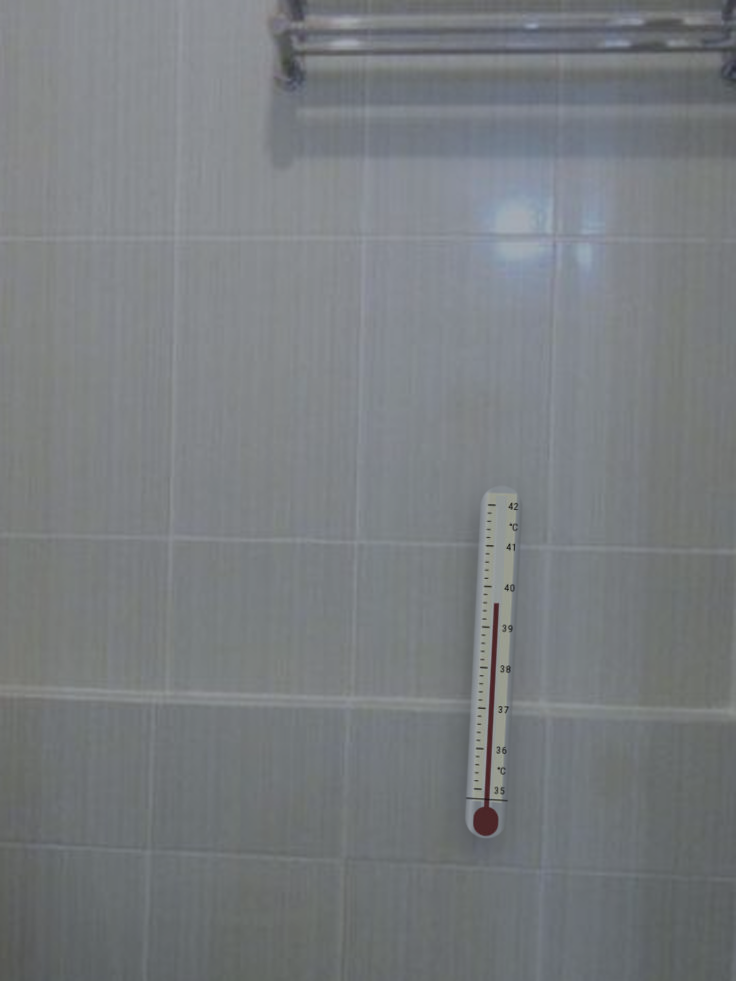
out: 39.6 °C
